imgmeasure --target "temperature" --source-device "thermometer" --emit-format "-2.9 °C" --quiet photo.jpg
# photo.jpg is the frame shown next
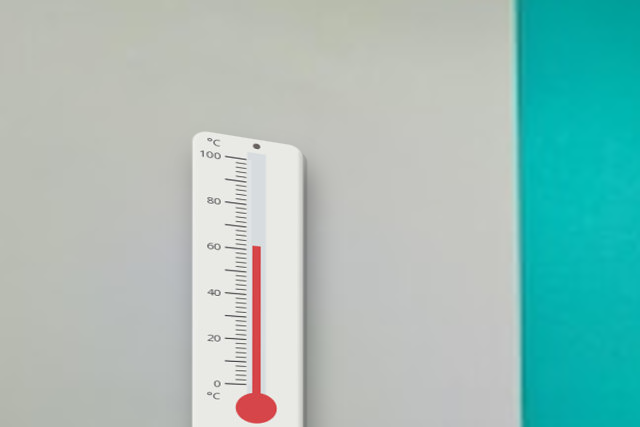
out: 62 °C
